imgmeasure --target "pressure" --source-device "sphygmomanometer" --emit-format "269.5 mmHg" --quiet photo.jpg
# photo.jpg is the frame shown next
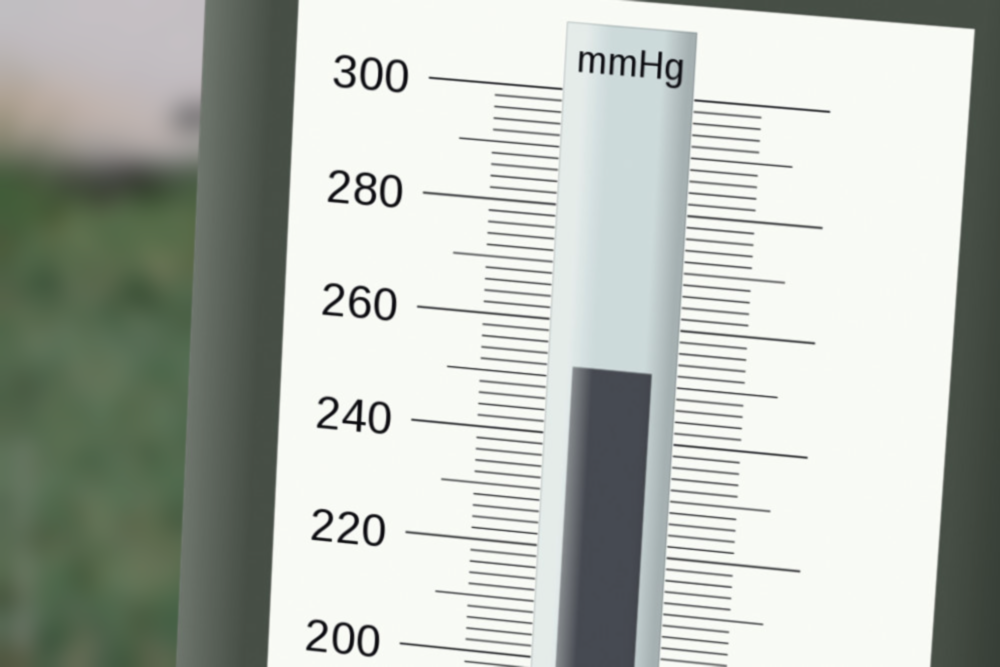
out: 252 mmHg
